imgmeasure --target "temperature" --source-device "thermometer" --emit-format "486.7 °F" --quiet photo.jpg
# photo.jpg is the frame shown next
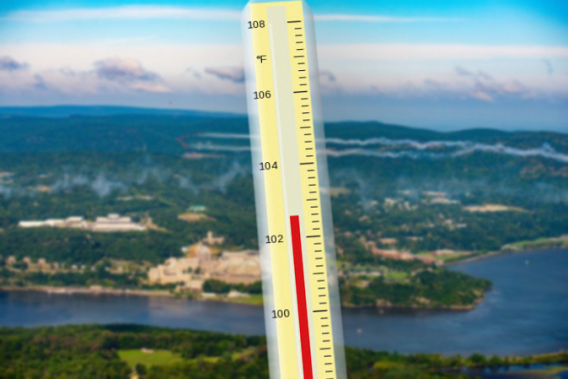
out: 102.6 °F
